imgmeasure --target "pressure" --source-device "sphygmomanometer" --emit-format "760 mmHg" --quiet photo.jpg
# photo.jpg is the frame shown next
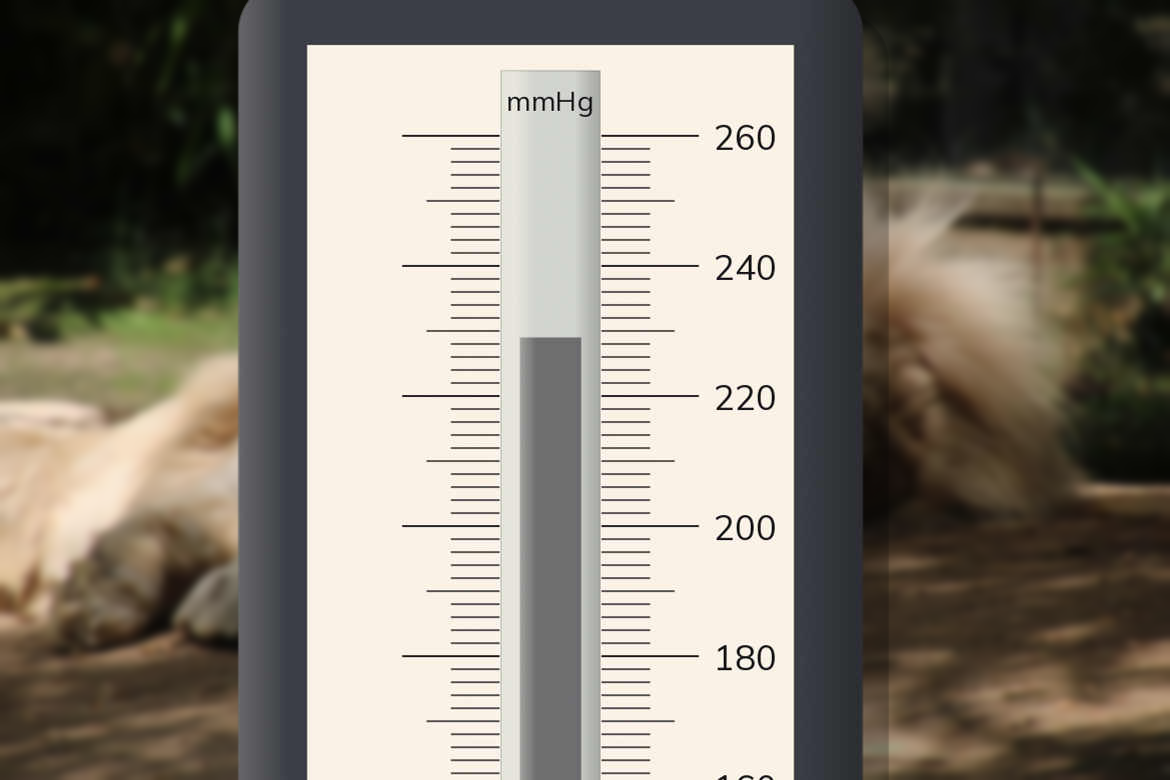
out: 229 mmHg
